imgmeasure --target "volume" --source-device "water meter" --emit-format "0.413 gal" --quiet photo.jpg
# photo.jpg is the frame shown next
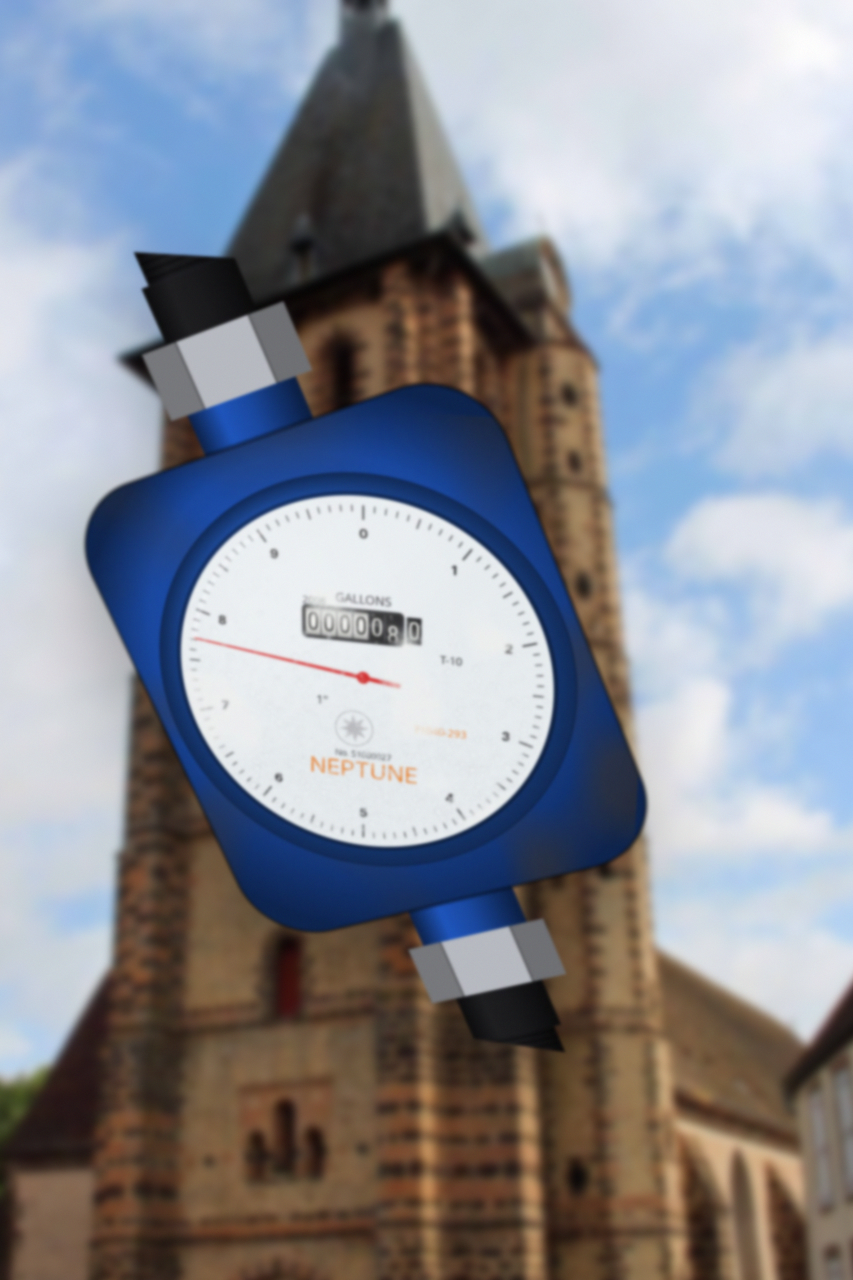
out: 77.7 gal
